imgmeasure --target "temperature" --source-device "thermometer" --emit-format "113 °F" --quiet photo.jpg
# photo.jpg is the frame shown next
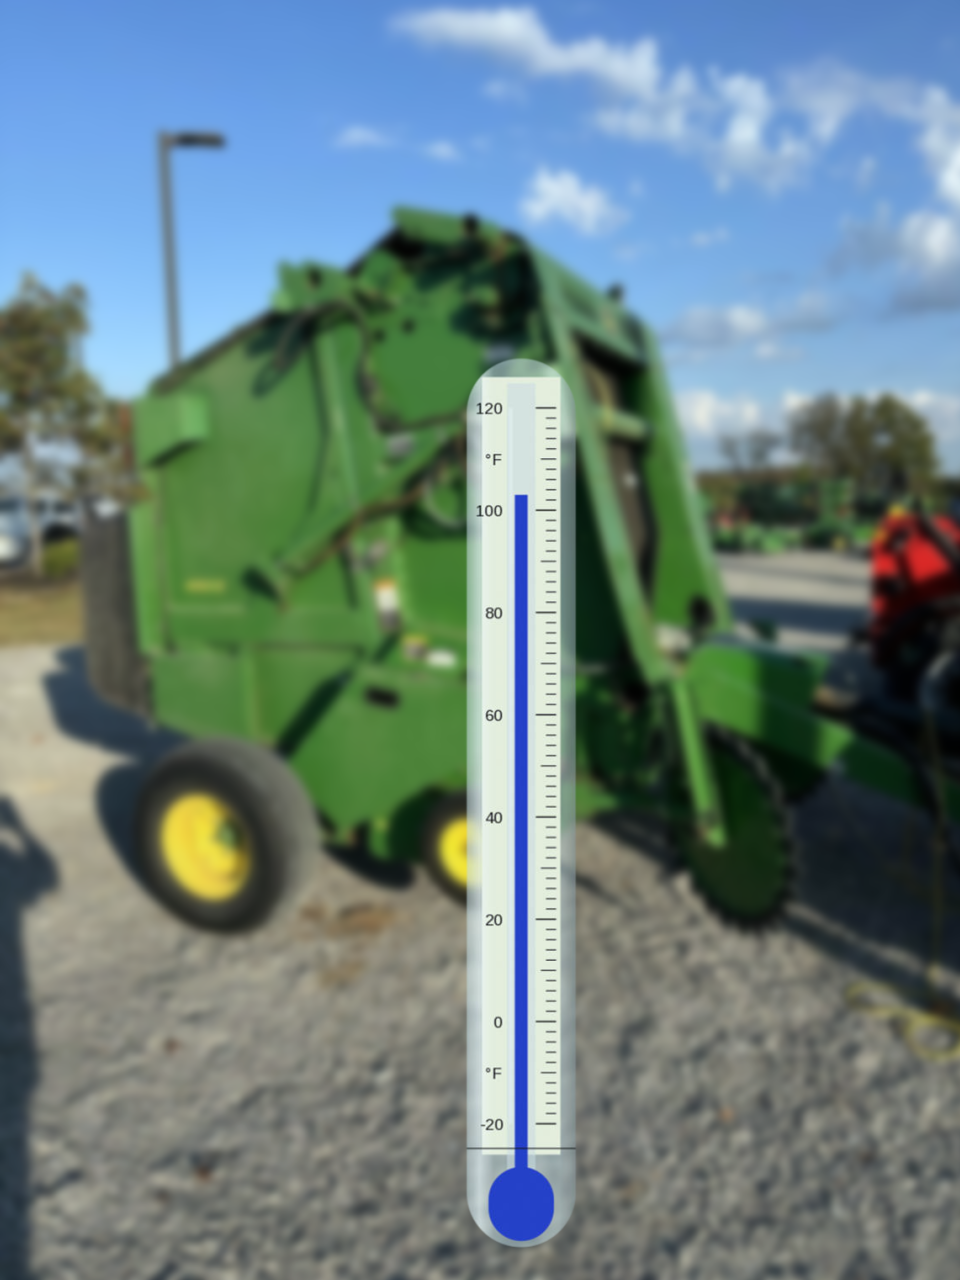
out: 103 °F
